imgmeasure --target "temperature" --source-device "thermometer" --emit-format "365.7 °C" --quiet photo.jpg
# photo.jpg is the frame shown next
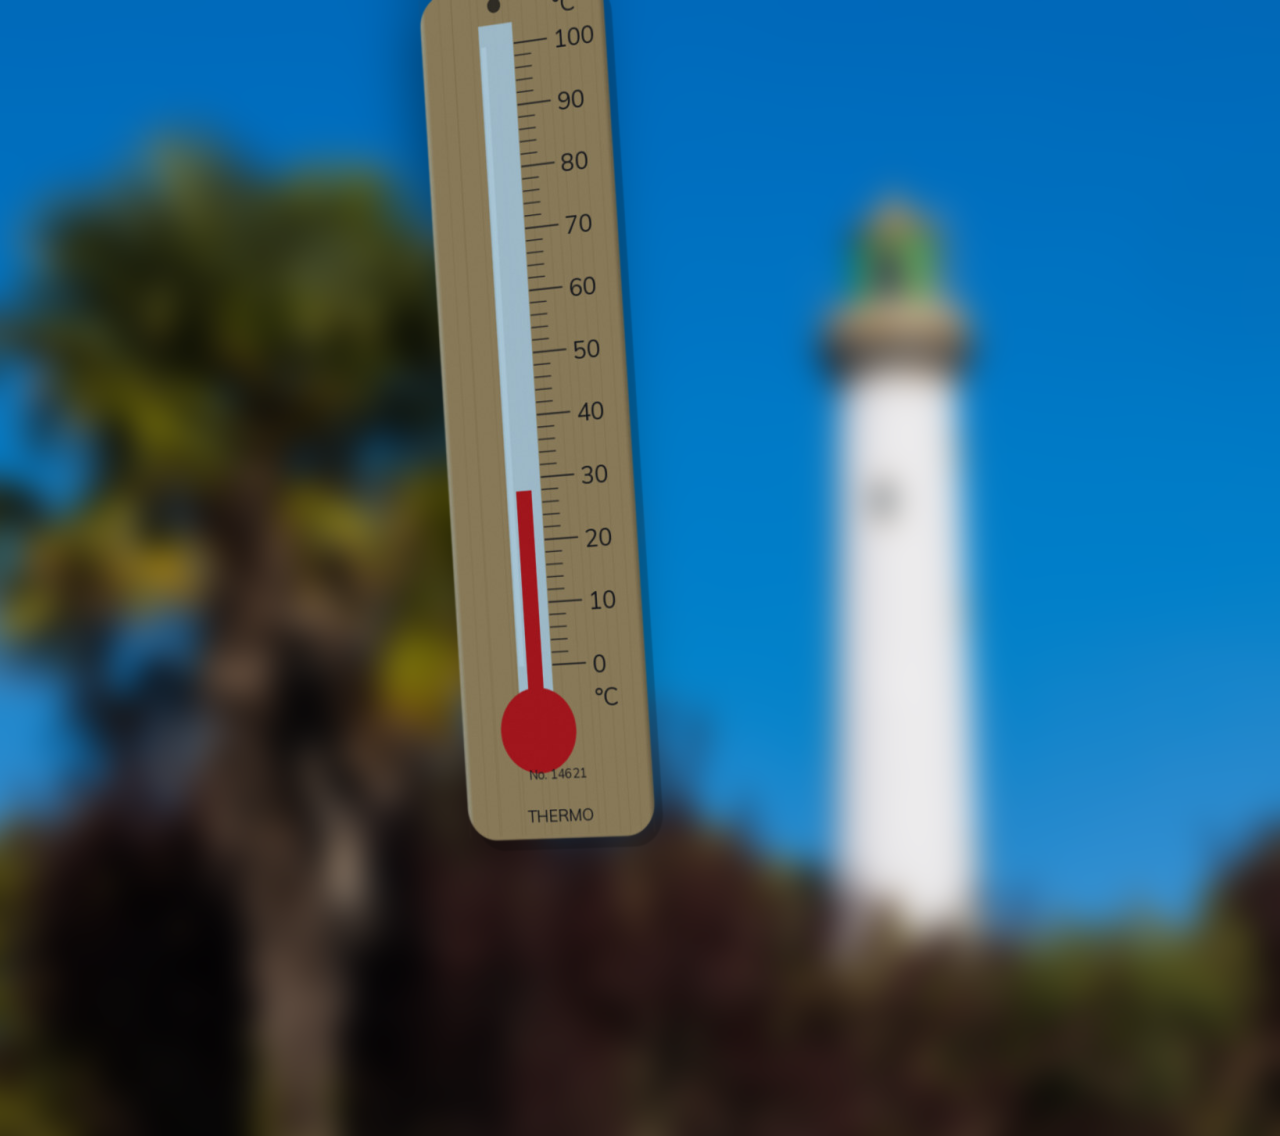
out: 28 °C
